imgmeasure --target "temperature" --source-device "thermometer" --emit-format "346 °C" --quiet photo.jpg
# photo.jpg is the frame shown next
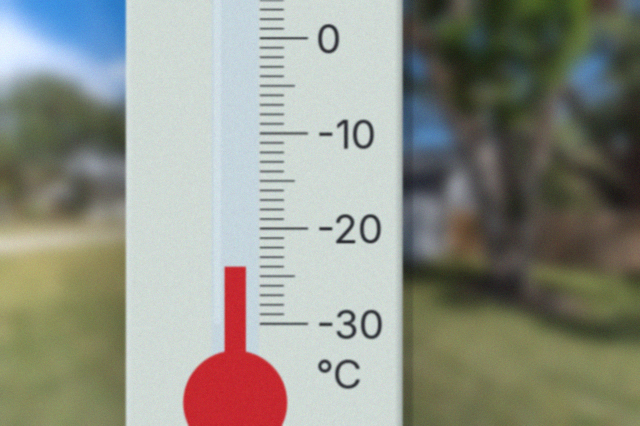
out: -24 °C
